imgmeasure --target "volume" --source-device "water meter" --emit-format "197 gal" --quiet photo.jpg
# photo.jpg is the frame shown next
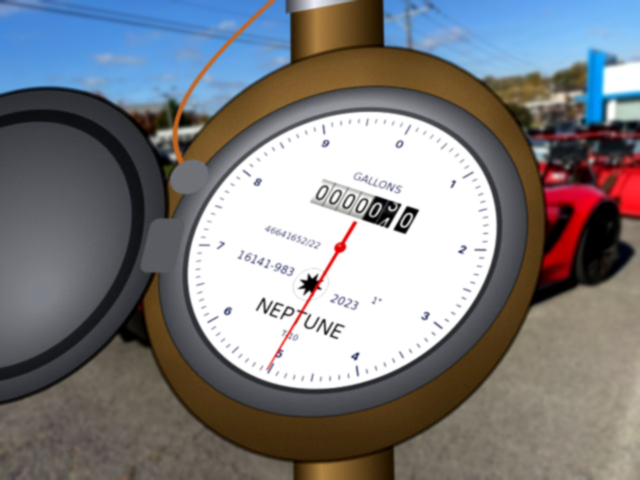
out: 35.0 gal
